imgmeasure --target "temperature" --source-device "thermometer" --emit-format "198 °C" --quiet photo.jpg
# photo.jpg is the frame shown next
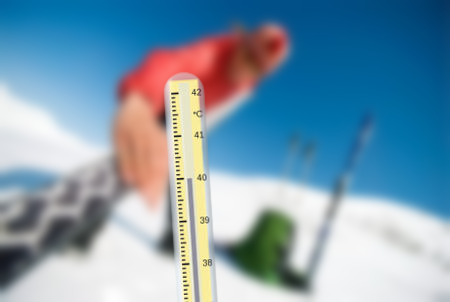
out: 40 °C
